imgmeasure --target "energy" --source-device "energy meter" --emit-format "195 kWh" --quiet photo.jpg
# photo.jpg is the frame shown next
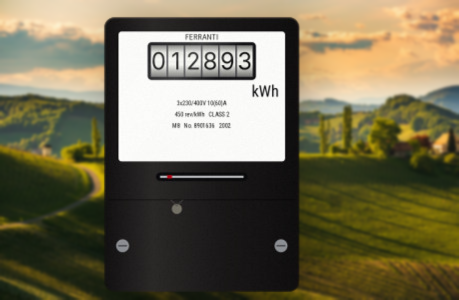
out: 12893 kWh
